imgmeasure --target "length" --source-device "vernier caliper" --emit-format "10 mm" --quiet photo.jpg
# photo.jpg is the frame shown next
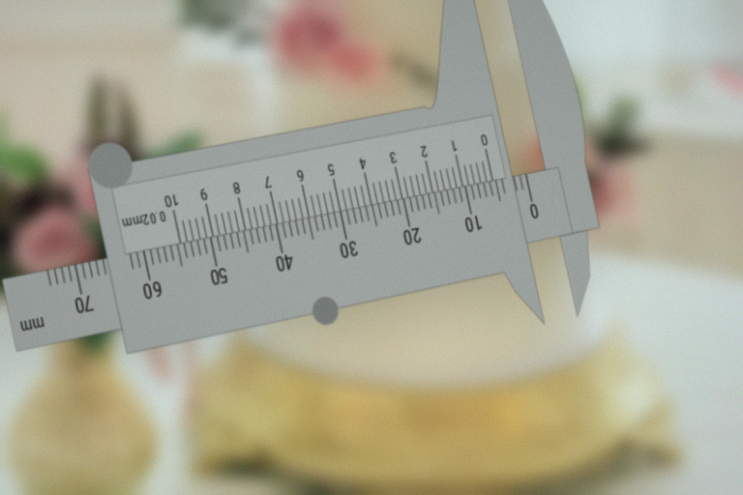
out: 5.5 mm
